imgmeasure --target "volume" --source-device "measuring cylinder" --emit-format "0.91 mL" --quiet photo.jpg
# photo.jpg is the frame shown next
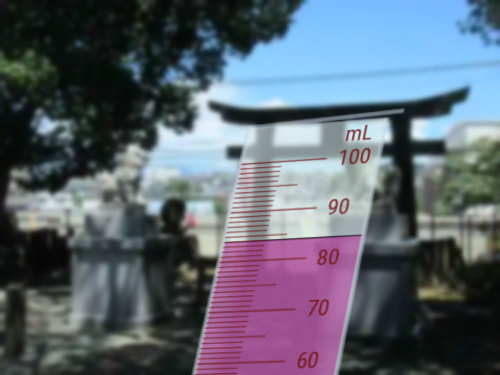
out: 84 mL
